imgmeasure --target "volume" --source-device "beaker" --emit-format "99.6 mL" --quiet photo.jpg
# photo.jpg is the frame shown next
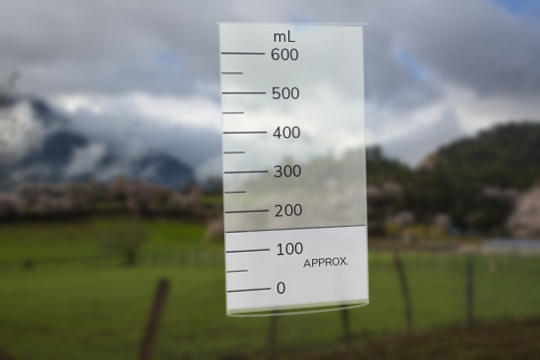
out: 150 mL
